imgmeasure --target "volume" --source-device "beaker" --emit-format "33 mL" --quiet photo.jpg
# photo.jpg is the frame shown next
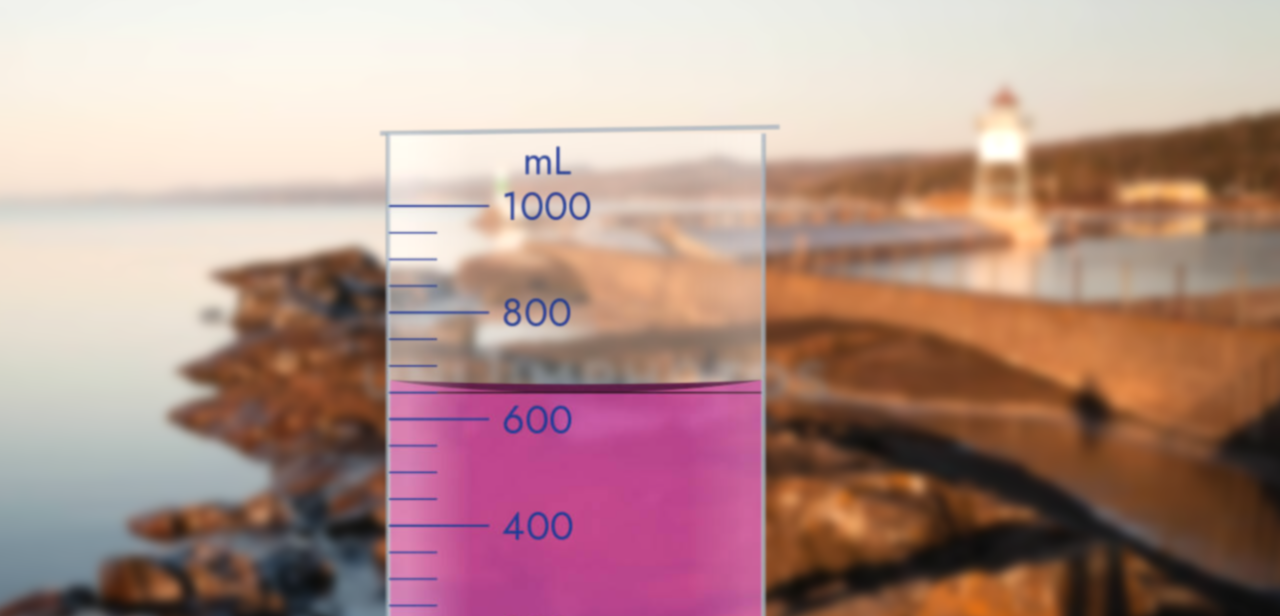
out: 650 mL
